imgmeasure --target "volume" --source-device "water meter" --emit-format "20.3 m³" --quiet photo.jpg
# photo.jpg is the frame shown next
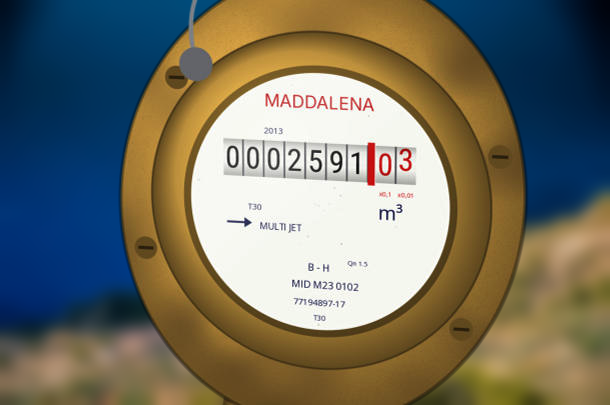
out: 2591.03 m³
